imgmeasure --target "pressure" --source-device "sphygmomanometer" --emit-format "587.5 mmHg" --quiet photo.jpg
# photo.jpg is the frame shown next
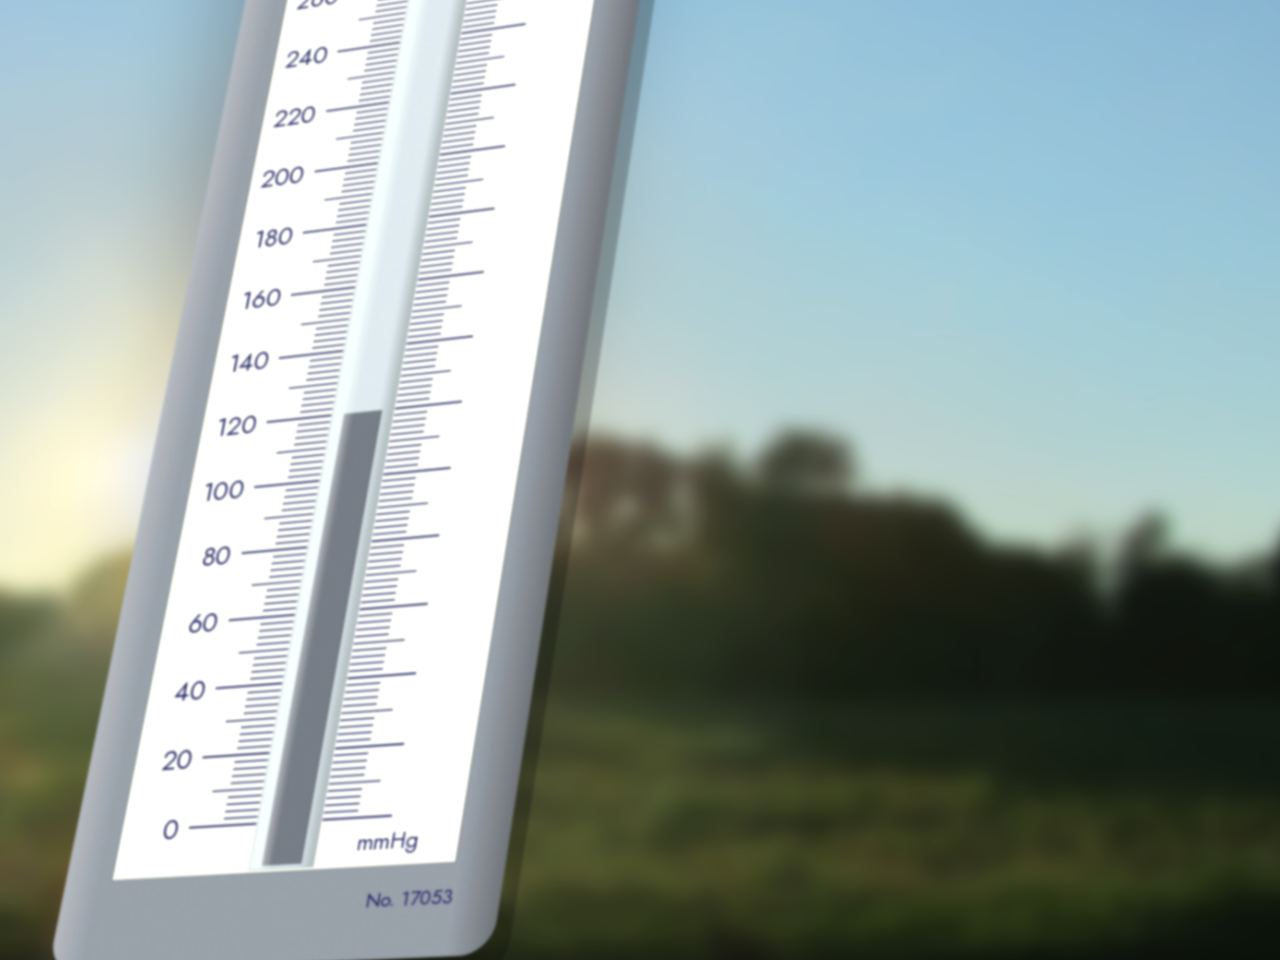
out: 120 mmHg
